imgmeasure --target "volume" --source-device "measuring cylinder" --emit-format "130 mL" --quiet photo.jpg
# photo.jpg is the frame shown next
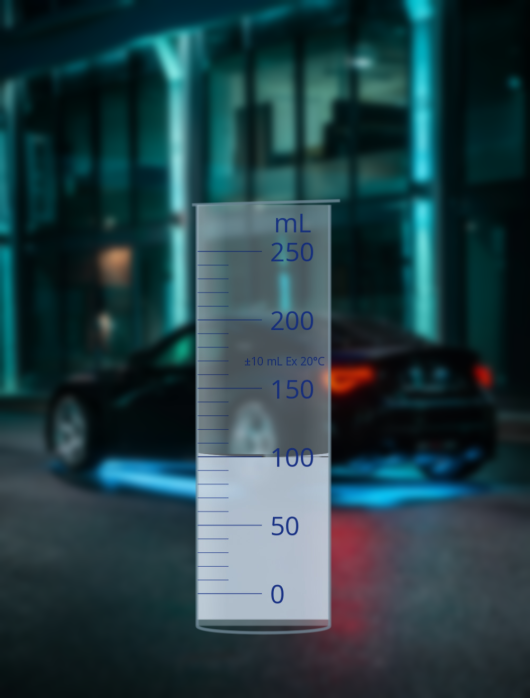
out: 100 mL
